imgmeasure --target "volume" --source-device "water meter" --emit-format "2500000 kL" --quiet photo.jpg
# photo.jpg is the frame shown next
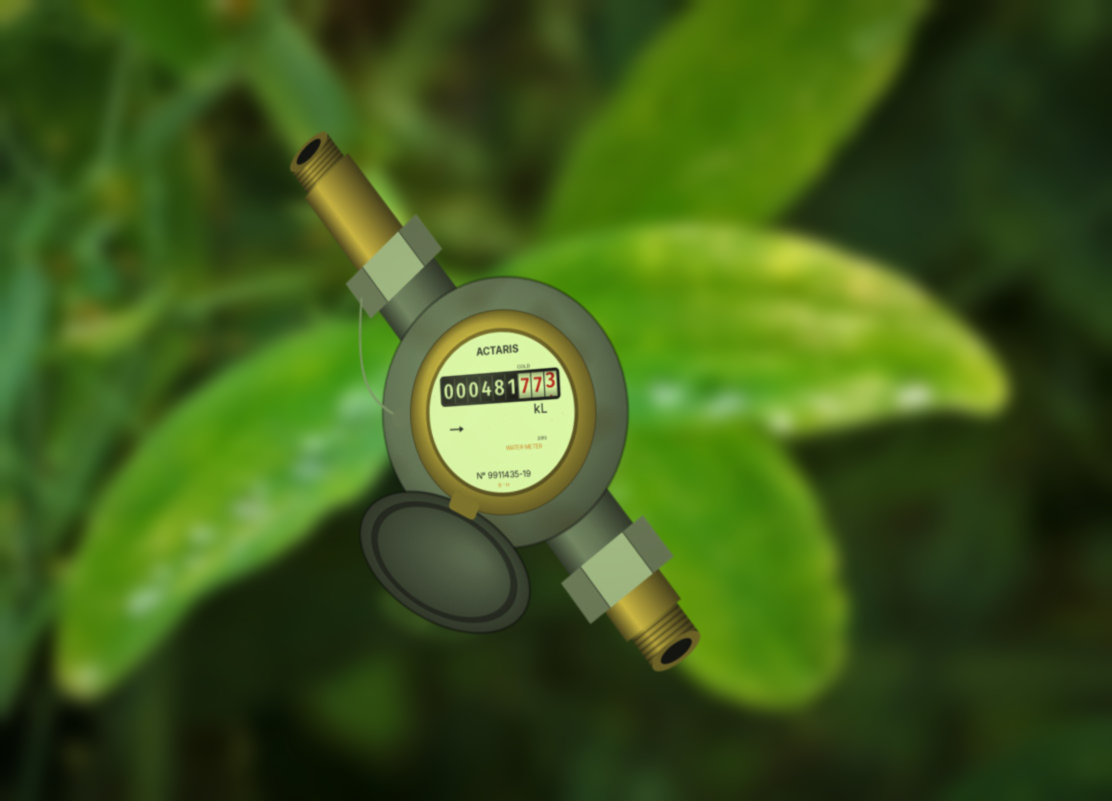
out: 481.773 kL
